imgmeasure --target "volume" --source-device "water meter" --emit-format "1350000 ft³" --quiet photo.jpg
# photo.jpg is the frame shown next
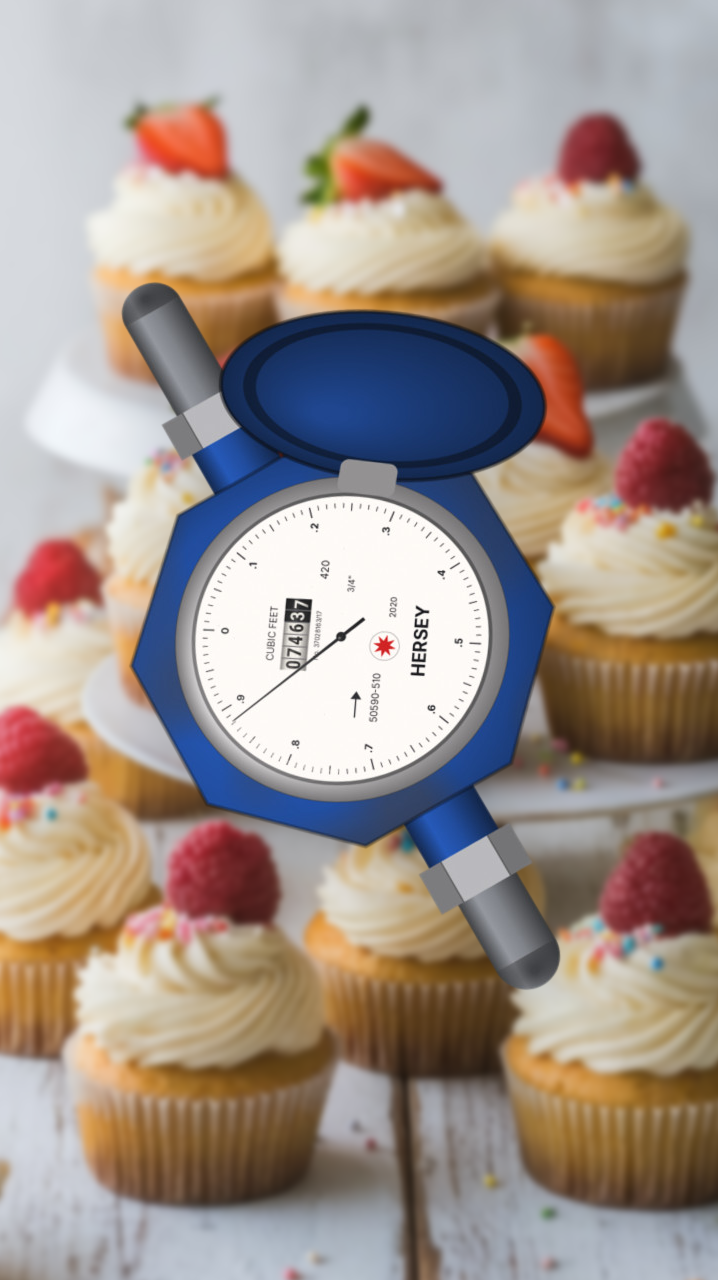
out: 74636.88 ft³
